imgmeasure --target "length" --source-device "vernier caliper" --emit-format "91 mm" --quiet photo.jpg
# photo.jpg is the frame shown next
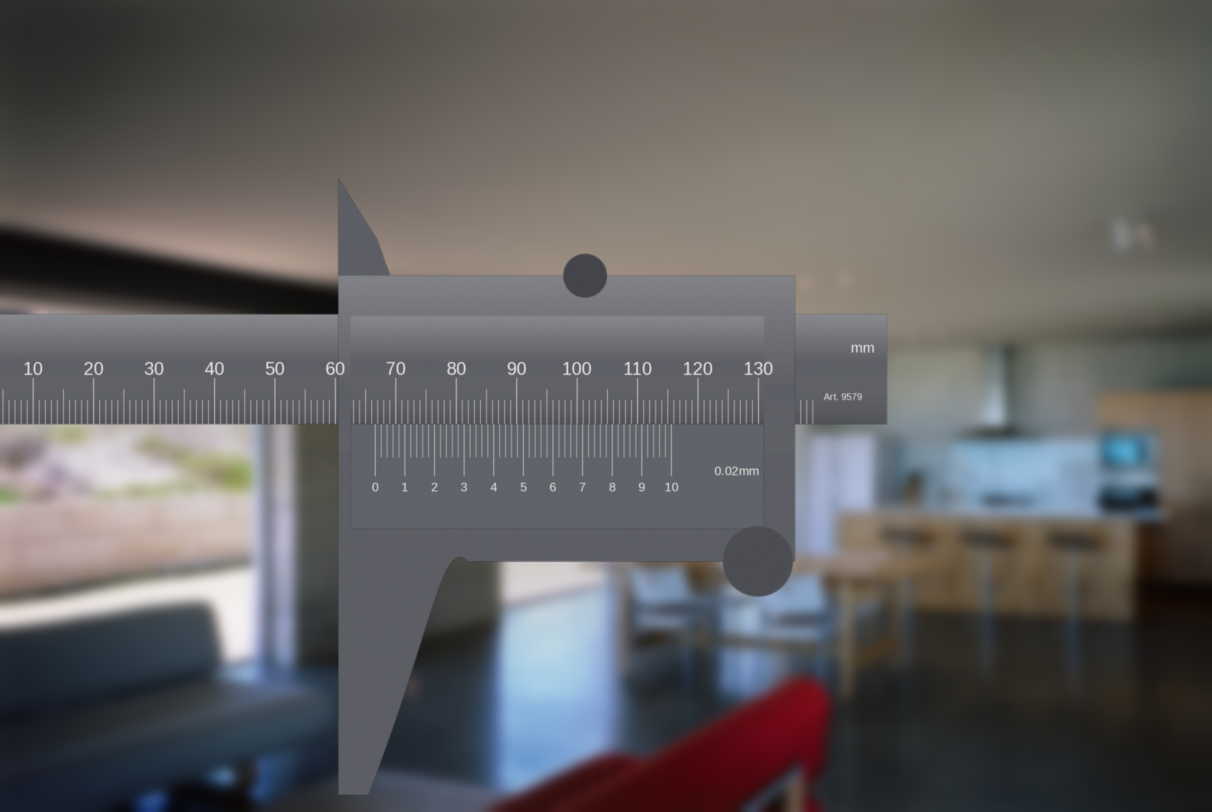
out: 66.6 mm
